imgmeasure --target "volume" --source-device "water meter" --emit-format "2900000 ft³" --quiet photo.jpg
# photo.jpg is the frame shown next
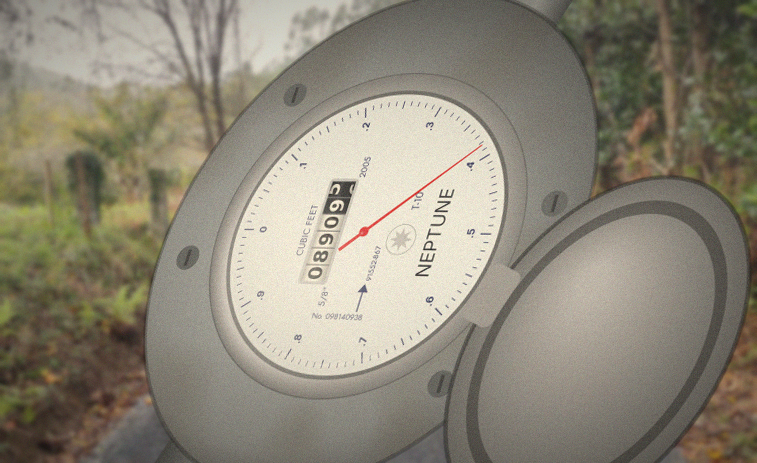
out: 89095.38 ft³
